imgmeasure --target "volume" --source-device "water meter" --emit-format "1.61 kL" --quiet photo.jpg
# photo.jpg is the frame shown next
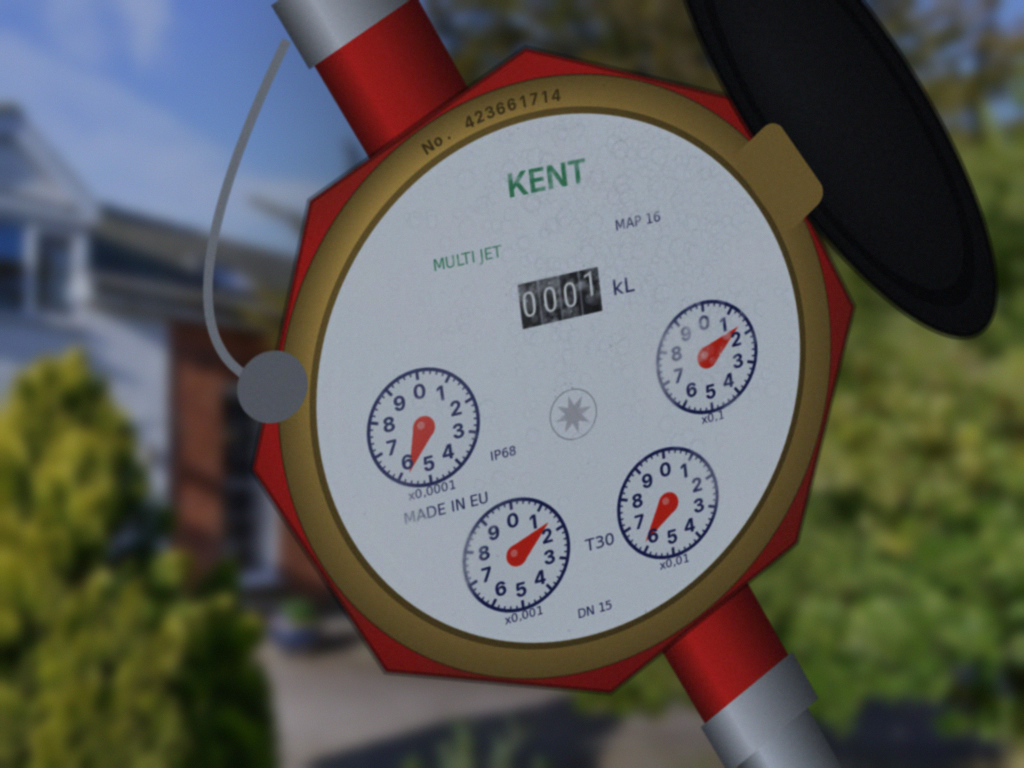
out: 1.1615 kL
